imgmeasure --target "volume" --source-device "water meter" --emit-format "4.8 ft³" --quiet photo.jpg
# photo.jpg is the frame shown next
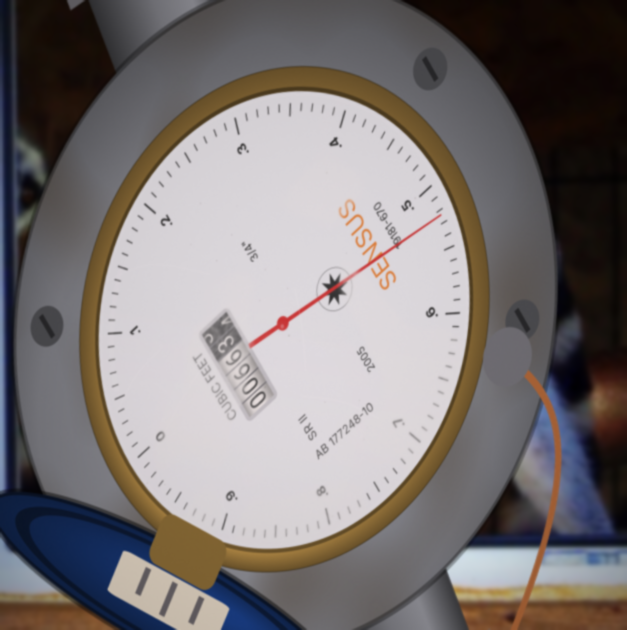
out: 6633.52 ft³
